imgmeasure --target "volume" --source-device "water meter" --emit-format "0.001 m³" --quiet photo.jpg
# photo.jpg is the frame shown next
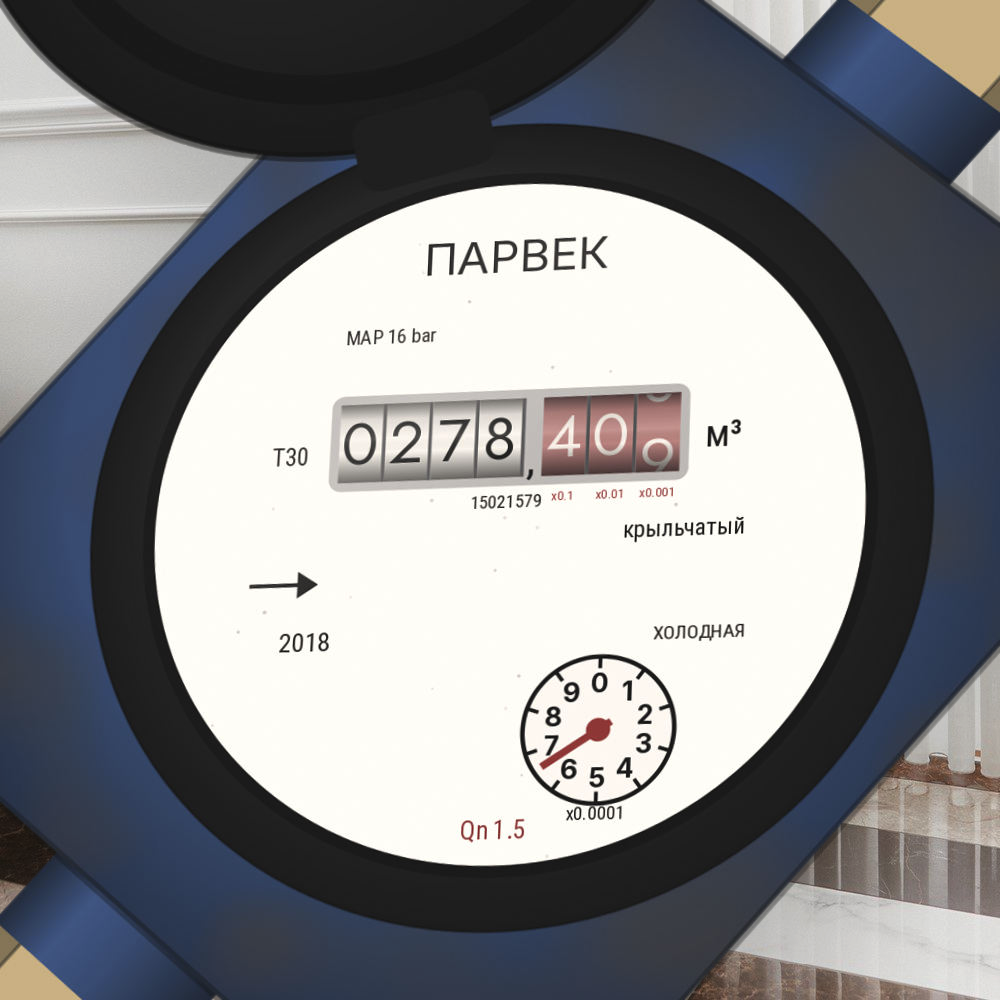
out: 278.4086 m³
